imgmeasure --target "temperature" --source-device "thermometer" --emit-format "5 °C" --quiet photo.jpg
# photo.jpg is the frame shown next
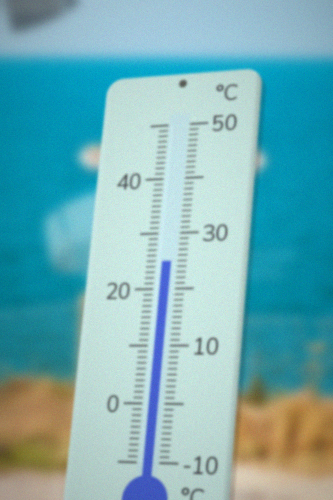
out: 25 °C
